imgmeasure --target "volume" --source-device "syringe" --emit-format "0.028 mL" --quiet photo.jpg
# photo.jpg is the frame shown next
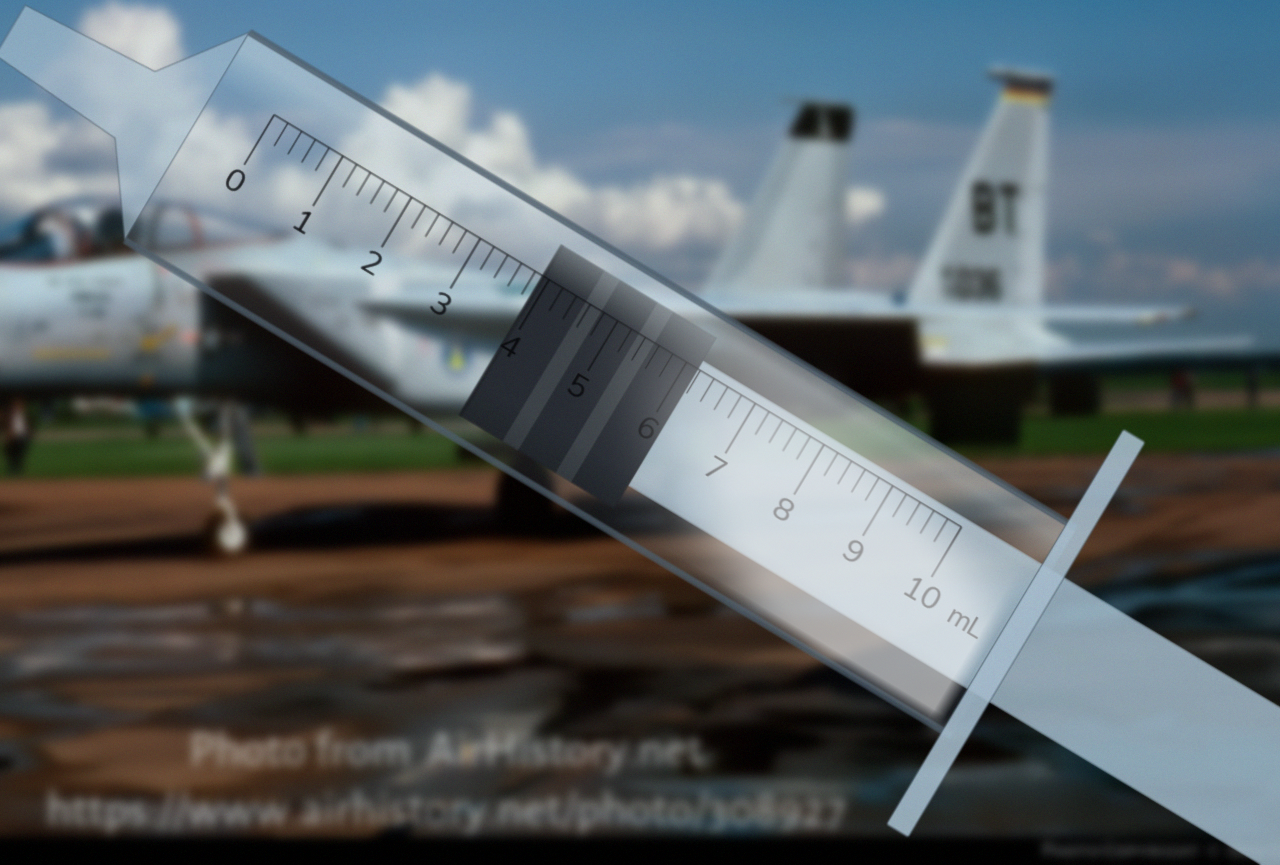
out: 3.9 mL
